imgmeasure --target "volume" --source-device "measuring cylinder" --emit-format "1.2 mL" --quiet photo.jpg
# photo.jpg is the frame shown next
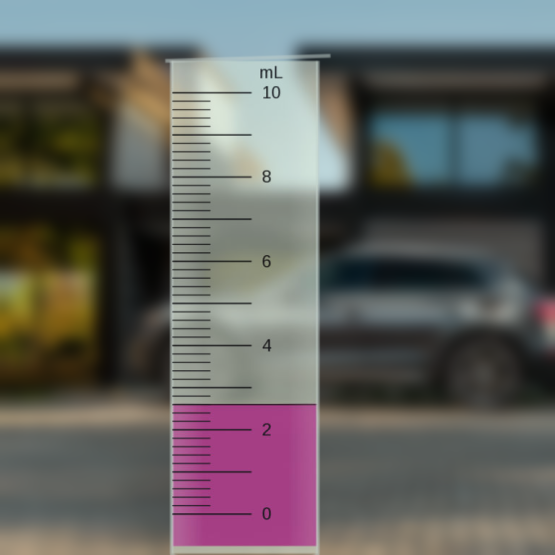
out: 2.6 mL
